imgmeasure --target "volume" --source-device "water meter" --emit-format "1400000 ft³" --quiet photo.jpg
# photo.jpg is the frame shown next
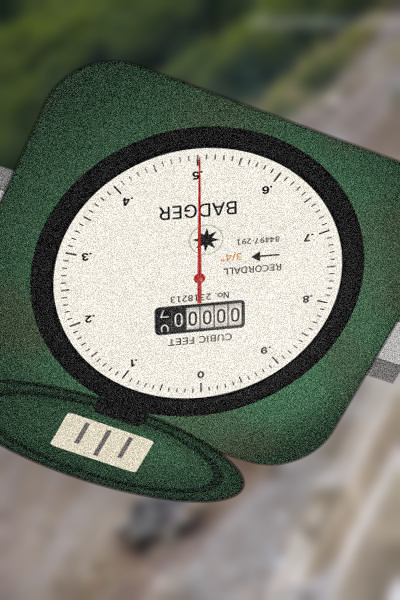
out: 6.50 ft³
